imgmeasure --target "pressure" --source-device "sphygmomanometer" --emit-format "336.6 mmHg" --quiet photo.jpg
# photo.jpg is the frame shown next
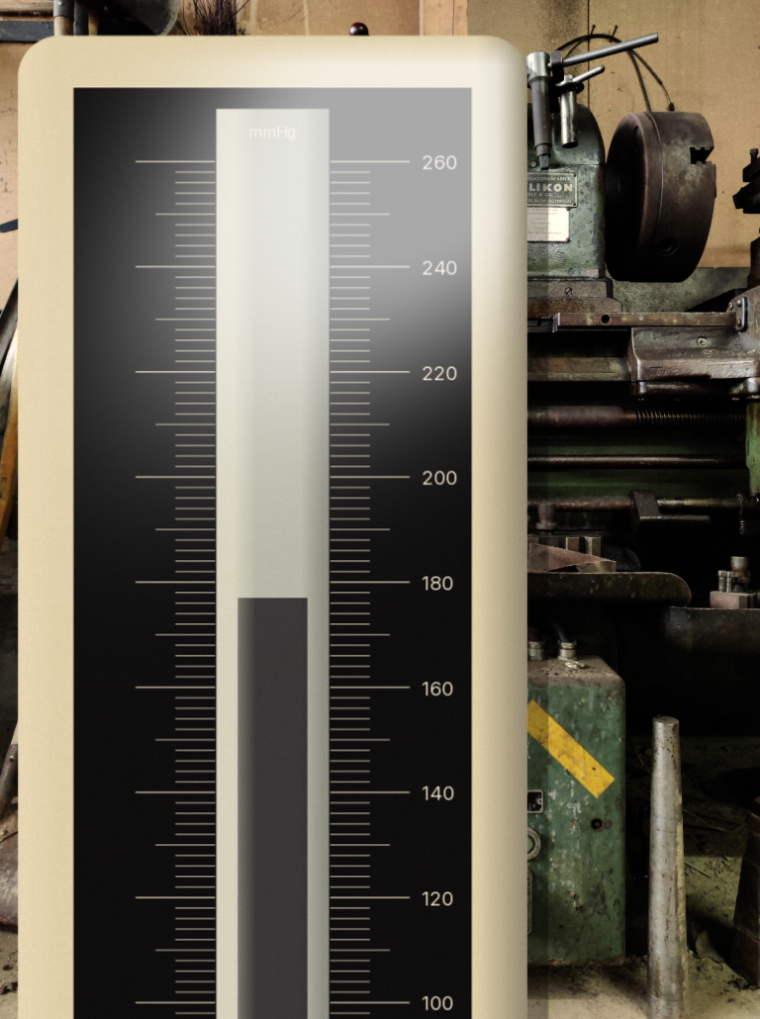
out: 177 mmHg
